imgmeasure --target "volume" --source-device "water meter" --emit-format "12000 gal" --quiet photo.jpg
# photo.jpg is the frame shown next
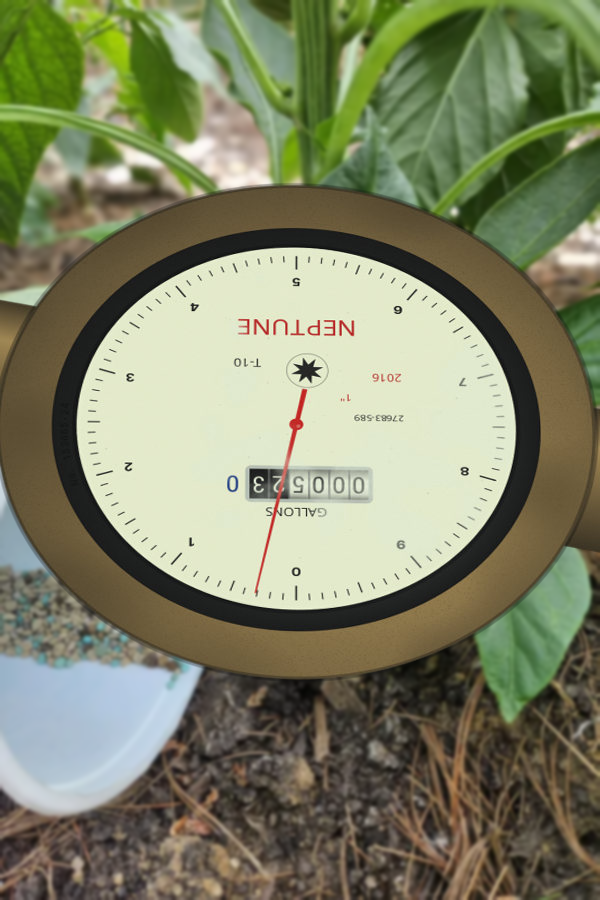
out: 5230.3 gal
